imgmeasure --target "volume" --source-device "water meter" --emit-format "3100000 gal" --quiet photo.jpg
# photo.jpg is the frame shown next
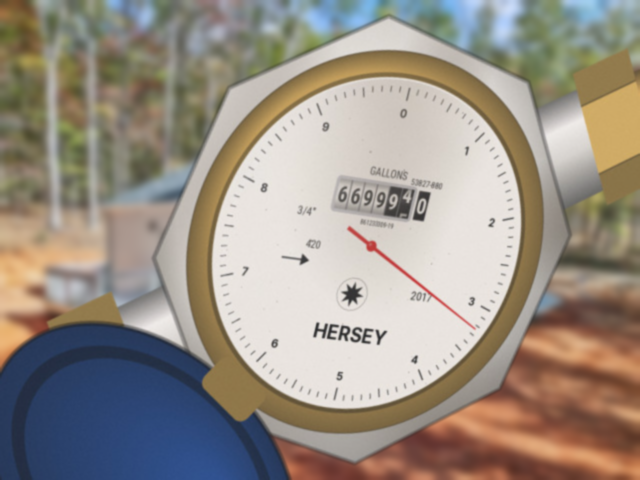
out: 6699943.2 gal
